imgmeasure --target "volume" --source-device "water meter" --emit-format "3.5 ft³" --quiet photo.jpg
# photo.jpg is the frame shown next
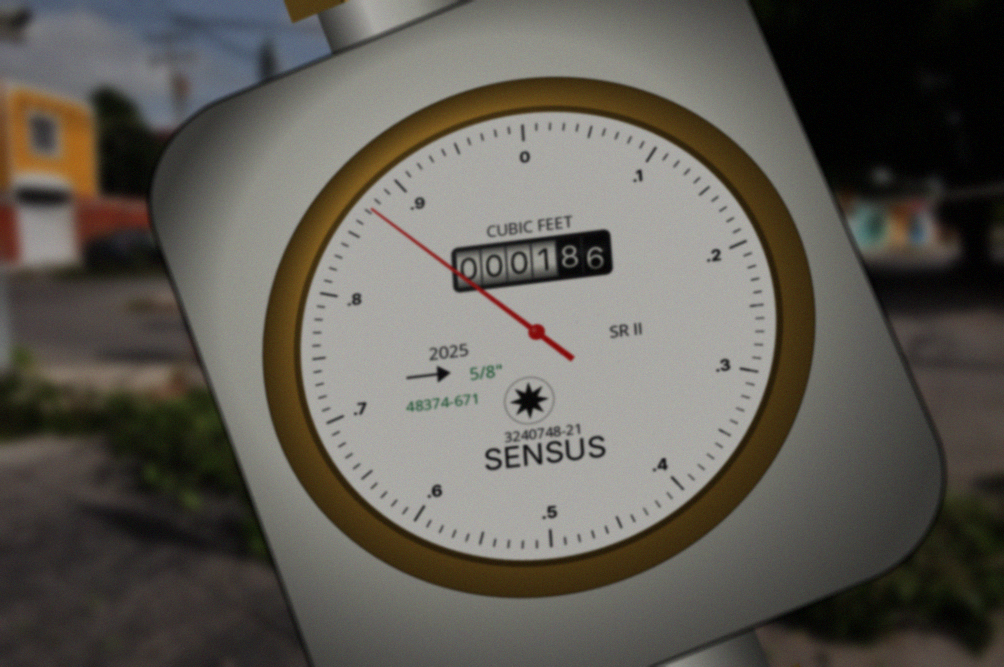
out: 185.87 ft³
